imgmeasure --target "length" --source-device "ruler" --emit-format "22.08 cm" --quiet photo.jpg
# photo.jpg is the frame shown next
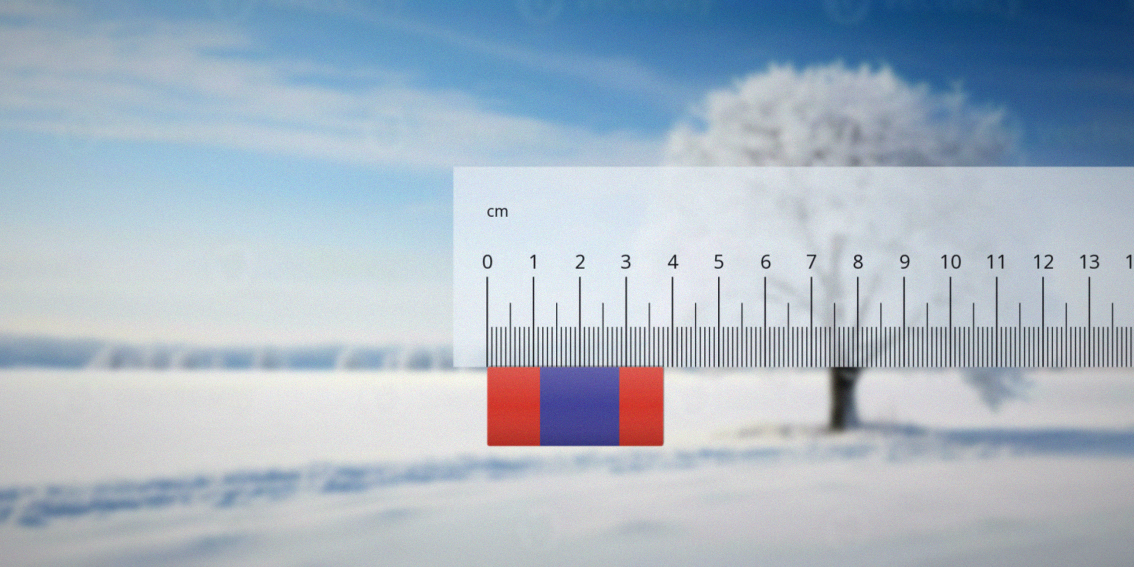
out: 3.8 cm
